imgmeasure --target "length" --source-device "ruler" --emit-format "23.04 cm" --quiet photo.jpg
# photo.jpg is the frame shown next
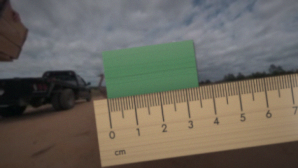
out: 3.5 cm
